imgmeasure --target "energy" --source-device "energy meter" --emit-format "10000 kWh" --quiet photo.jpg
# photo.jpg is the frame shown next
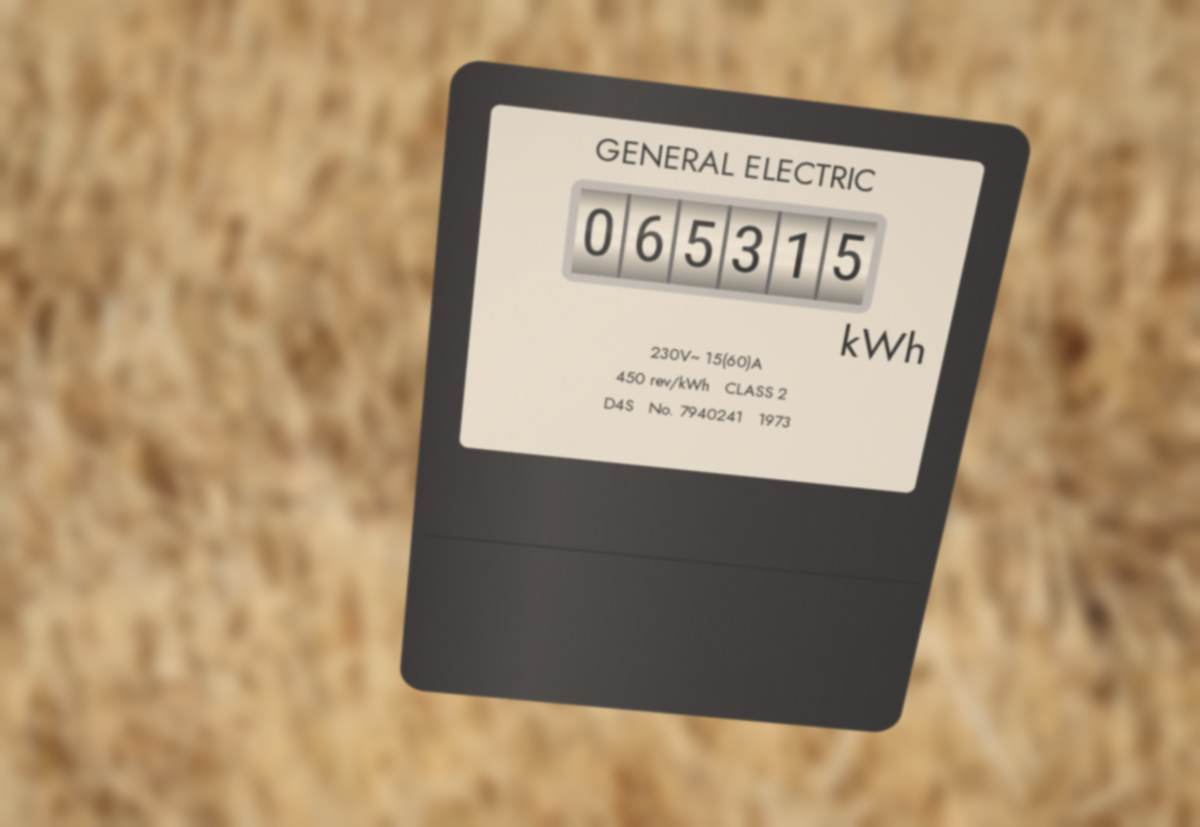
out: 65315 kWh
